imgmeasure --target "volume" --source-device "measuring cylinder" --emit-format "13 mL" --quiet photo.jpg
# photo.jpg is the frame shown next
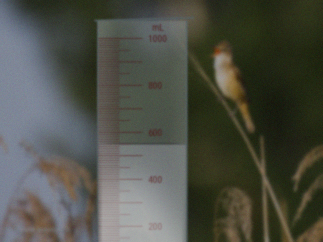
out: 550 mL
